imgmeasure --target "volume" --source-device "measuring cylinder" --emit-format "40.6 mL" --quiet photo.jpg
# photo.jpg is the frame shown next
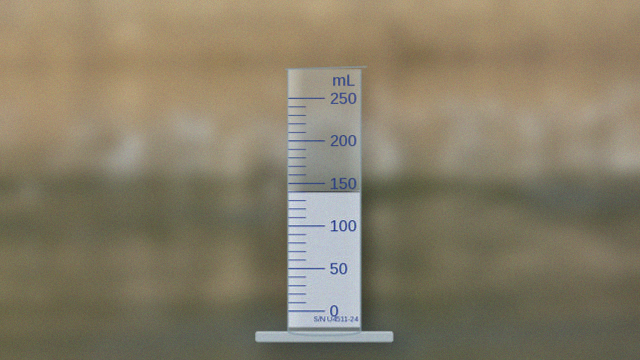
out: 140 mL
